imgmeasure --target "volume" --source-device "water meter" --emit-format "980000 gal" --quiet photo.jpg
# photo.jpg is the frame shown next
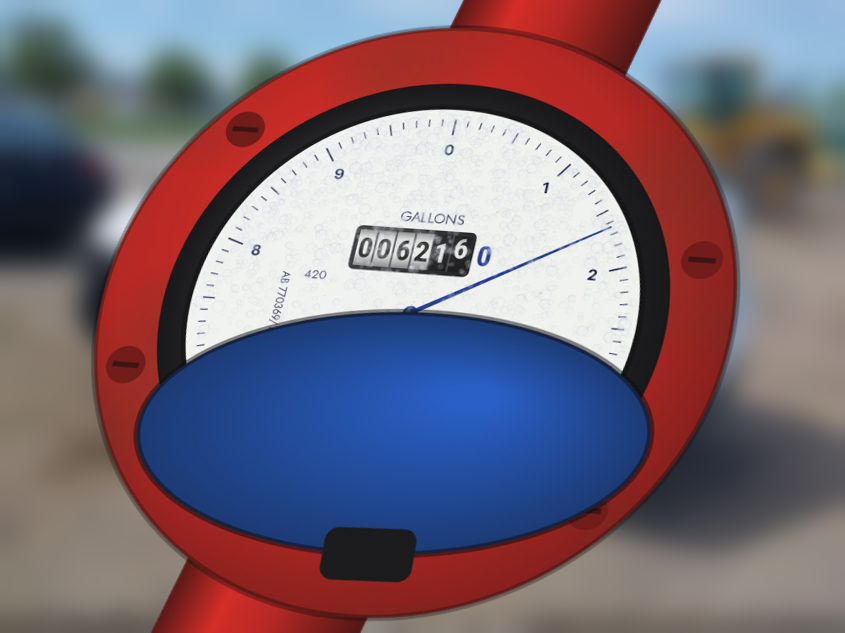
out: 62161.6 gal
